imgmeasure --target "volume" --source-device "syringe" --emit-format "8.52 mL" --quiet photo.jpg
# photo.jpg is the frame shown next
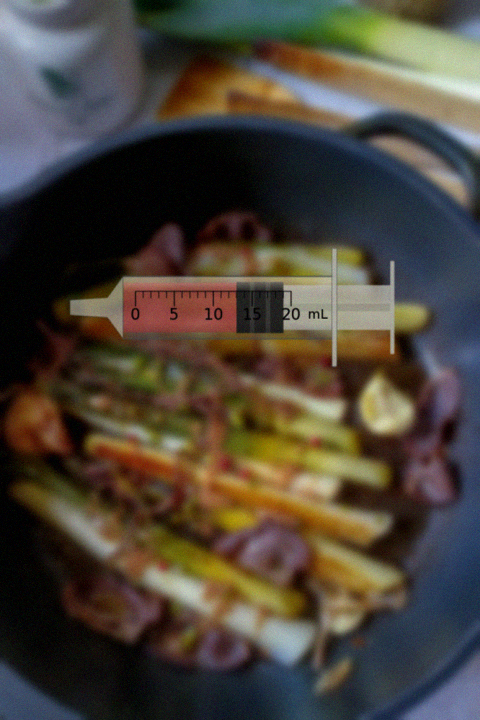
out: 13 mL
